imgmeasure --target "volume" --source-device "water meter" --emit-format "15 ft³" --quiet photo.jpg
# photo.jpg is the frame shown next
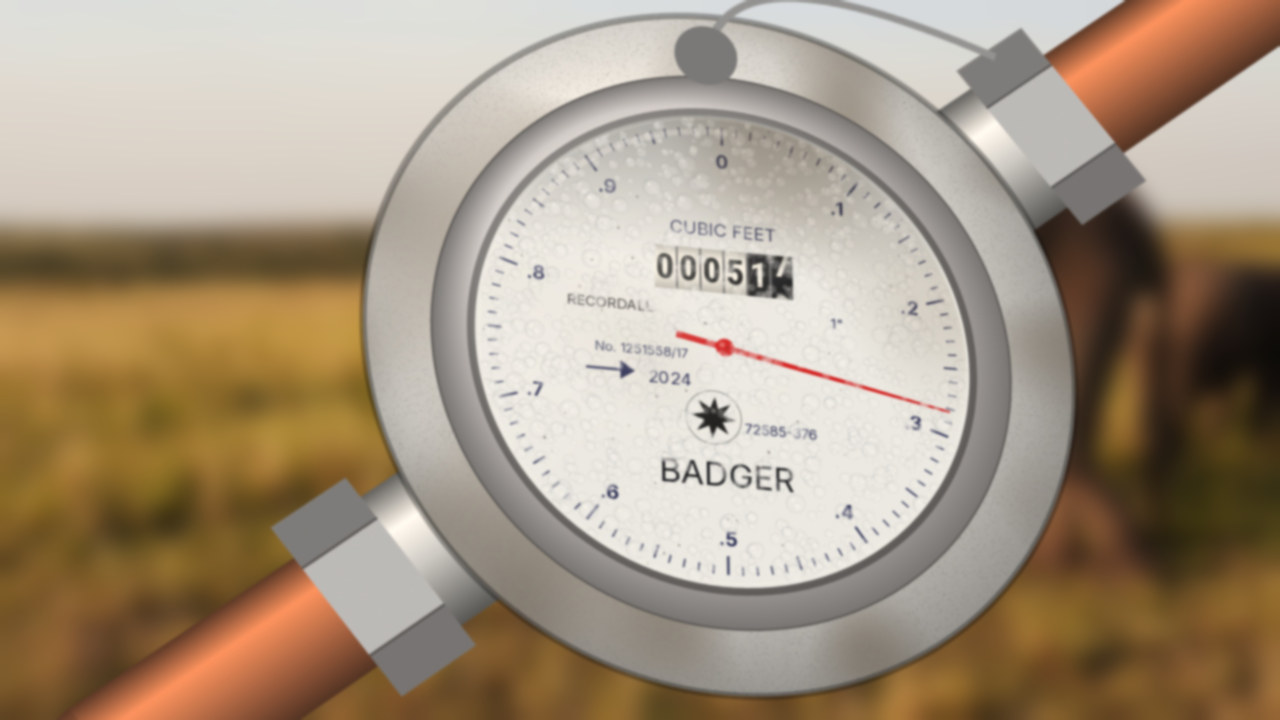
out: 517.28 ft³
